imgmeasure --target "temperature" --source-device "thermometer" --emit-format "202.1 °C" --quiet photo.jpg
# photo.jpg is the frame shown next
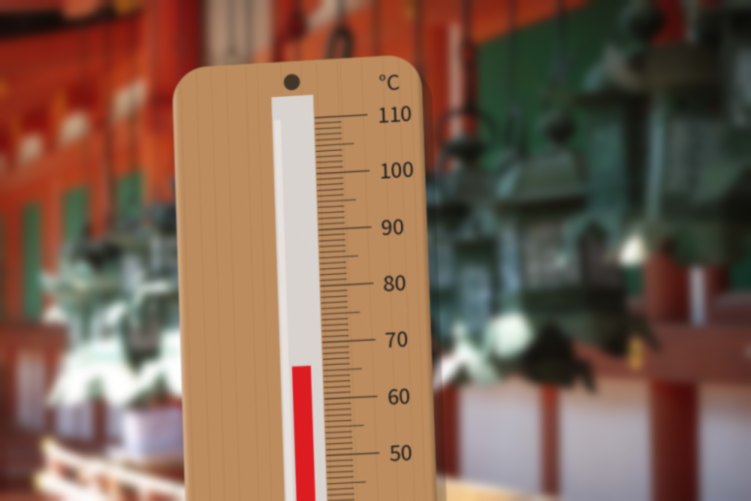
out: 66 °C
